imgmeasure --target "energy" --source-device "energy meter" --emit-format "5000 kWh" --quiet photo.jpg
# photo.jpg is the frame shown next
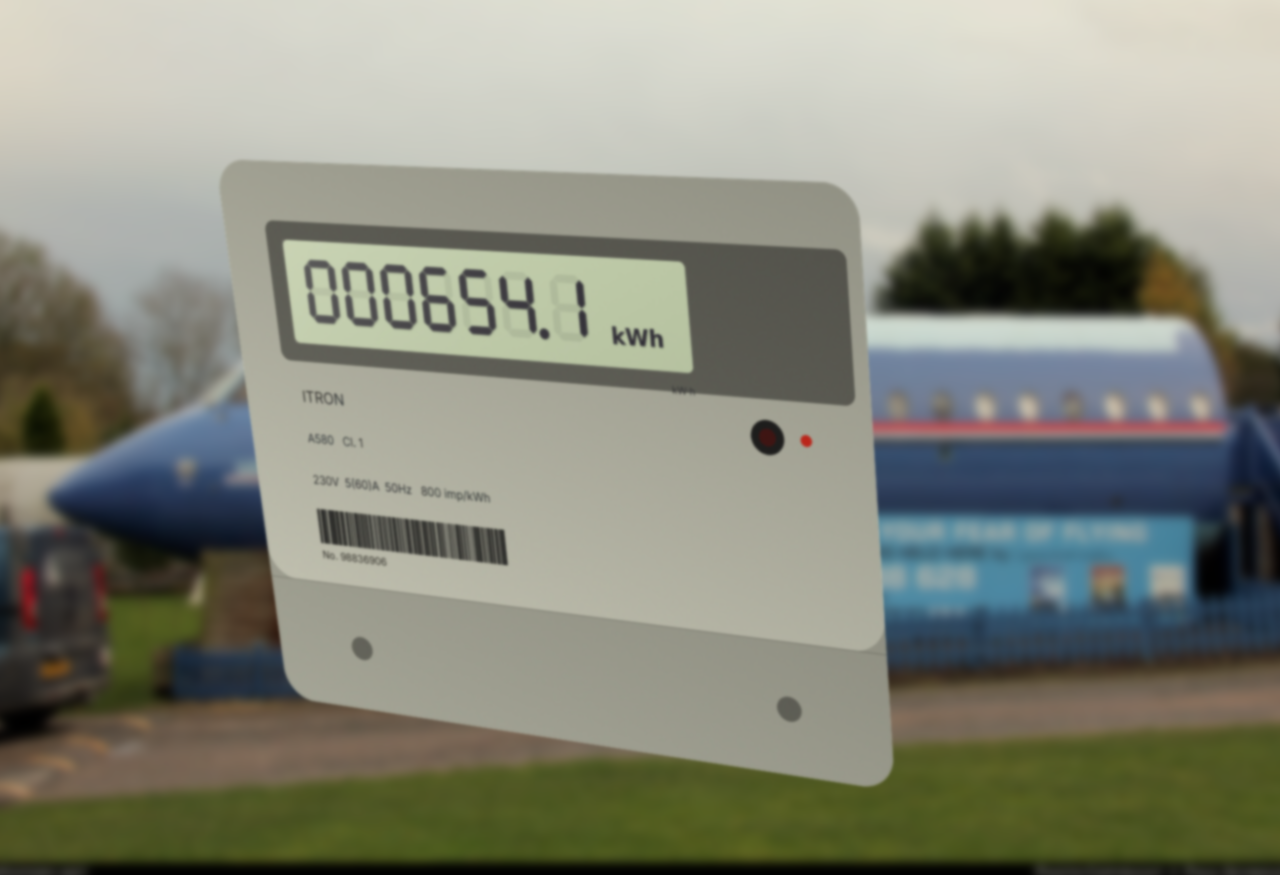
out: 654.1 kWh
